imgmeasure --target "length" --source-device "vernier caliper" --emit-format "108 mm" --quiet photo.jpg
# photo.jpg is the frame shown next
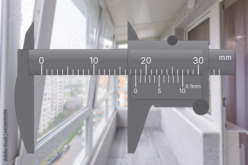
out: 18.0 mm
